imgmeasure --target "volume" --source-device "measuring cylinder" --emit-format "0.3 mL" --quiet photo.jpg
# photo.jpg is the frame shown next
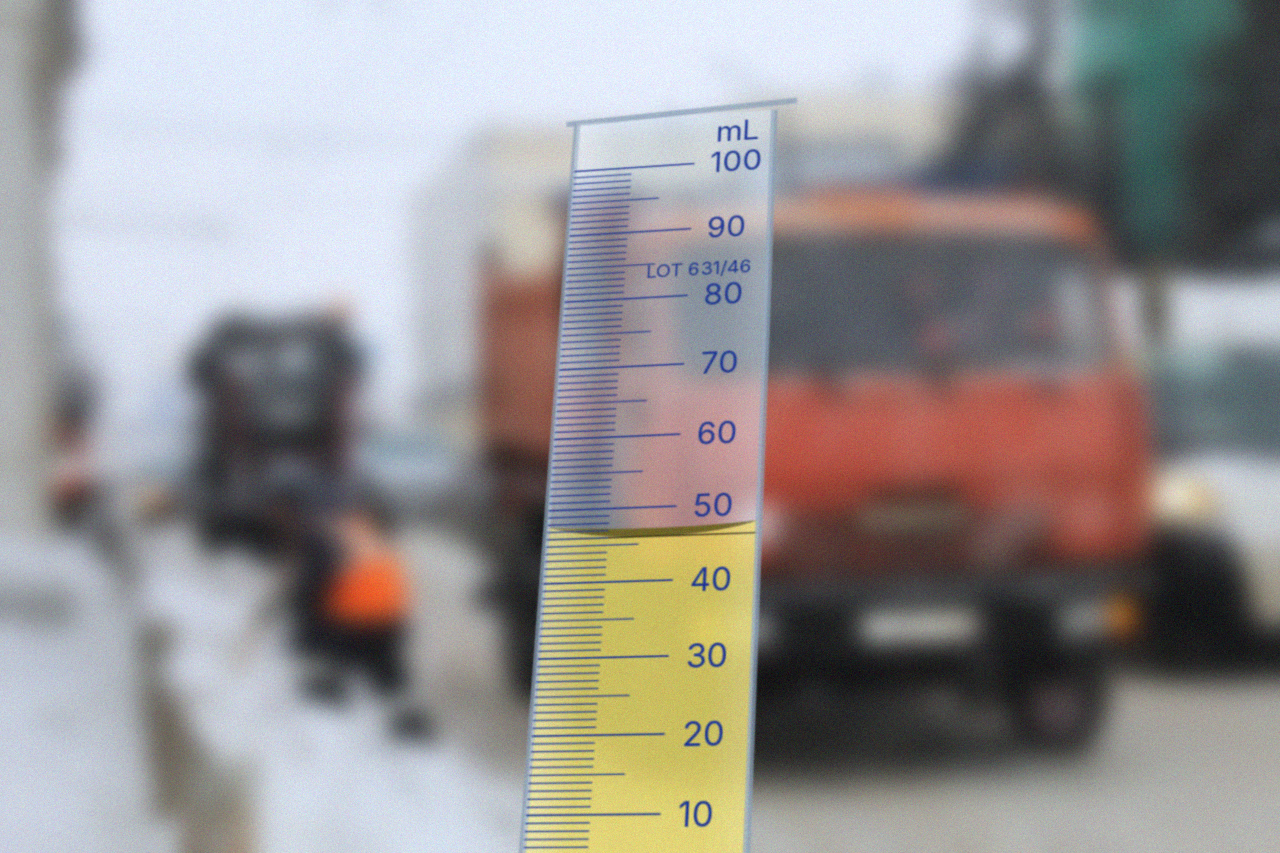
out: 46 mL
